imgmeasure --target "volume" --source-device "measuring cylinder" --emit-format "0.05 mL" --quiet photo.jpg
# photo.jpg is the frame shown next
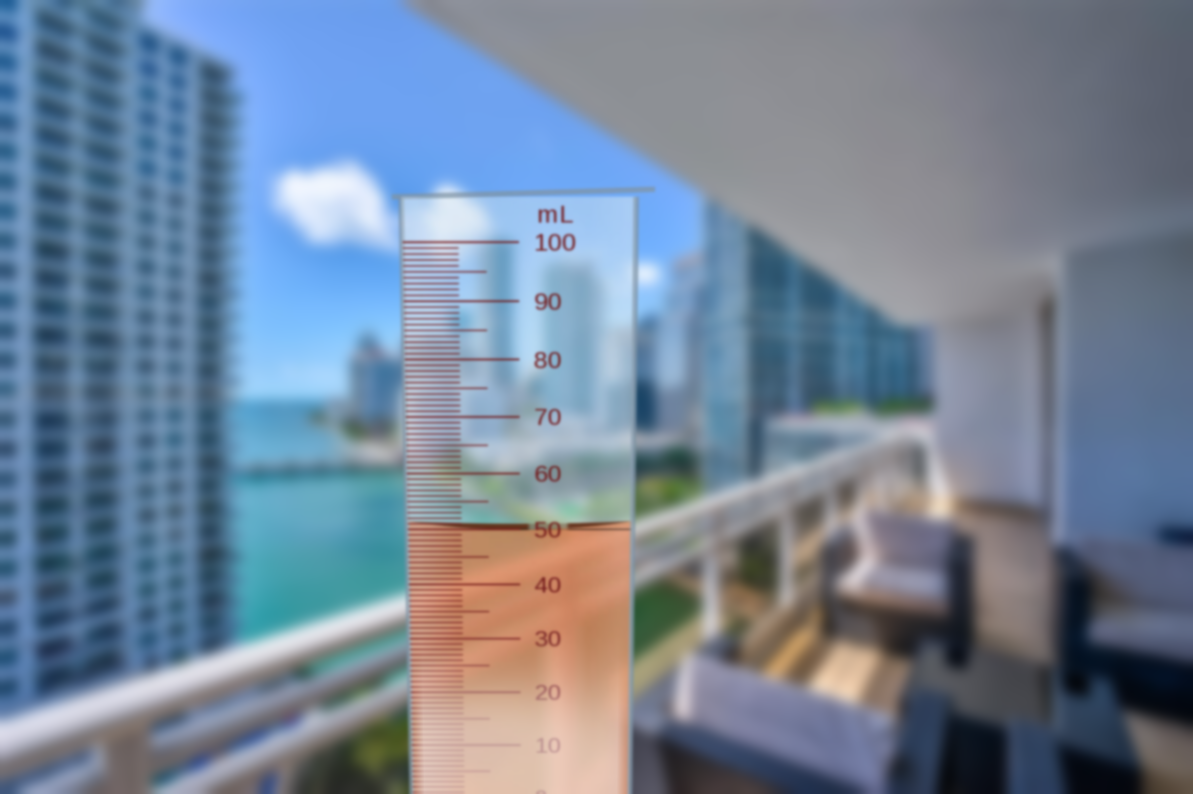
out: 50 mL
